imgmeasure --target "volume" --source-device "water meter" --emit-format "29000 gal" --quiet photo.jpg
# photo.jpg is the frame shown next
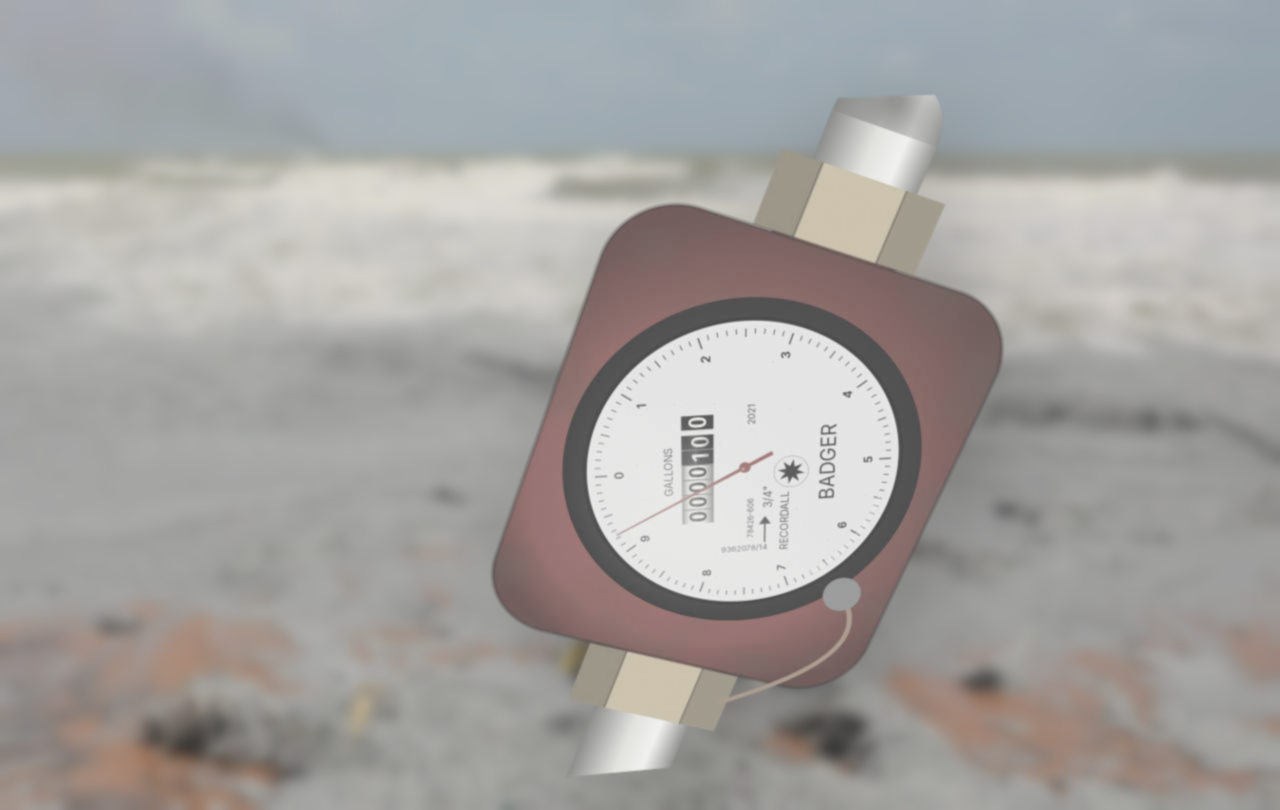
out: 99.2 gal
